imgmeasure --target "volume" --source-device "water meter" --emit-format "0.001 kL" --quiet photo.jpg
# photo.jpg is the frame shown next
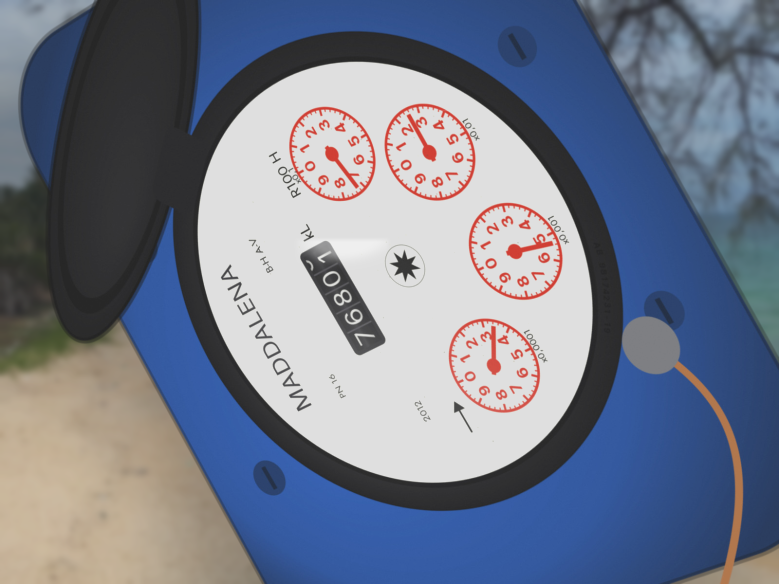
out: 76800.7253 kL
